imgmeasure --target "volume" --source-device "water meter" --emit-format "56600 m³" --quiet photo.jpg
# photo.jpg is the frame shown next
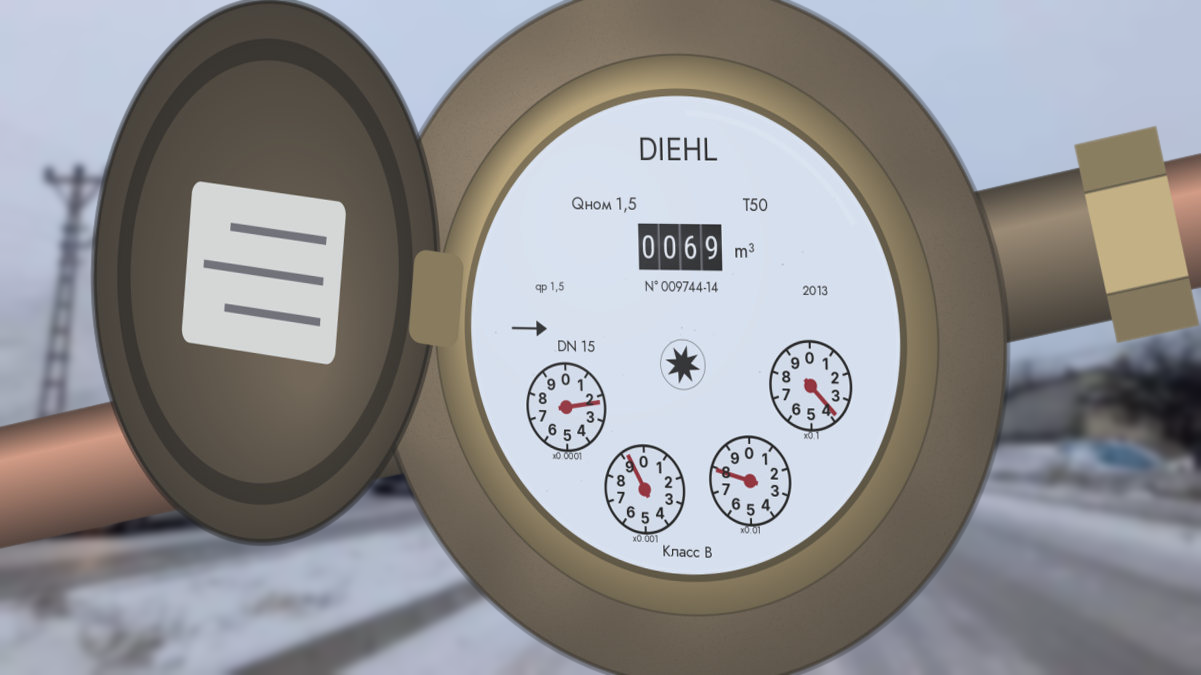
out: 69.3792 m³
